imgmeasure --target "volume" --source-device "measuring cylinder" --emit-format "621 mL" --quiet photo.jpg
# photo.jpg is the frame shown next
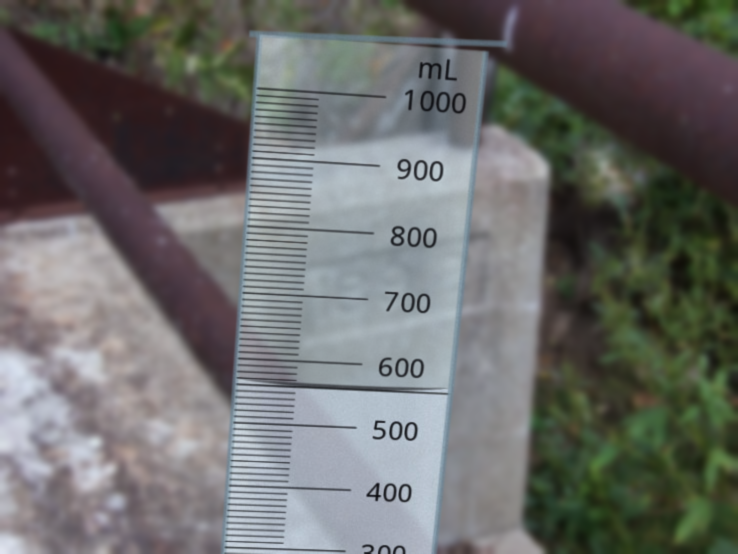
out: 560 mL
